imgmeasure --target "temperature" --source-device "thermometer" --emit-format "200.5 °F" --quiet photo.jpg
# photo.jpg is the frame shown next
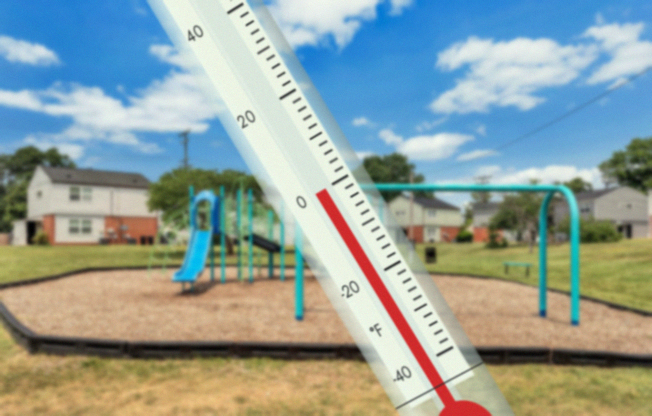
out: 0 °F
